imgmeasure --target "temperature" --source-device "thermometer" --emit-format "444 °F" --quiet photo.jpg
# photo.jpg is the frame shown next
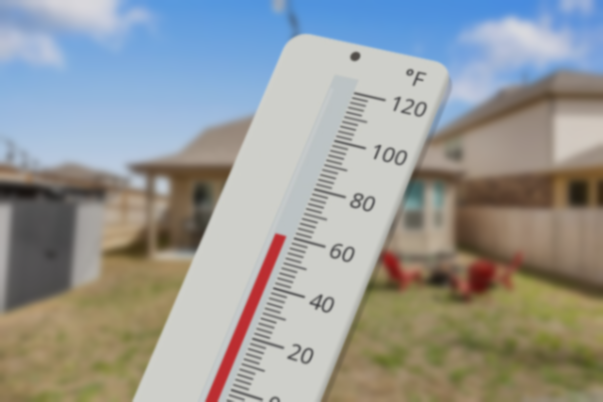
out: 60 °F
